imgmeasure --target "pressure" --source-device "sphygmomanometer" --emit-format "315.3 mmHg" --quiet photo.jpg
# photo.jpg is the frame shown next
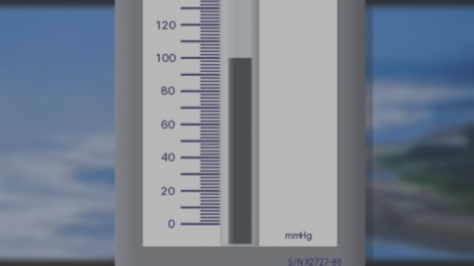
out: 100 mmHg
